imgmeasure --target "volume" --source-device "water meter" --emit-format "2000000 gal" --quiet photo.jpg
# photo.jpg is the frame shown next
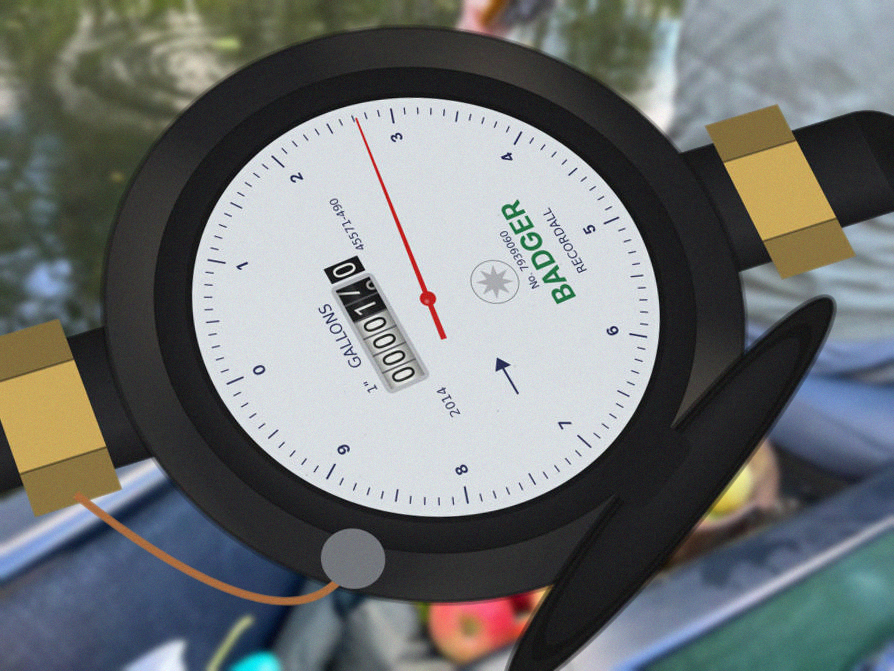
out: 172.7 gal
